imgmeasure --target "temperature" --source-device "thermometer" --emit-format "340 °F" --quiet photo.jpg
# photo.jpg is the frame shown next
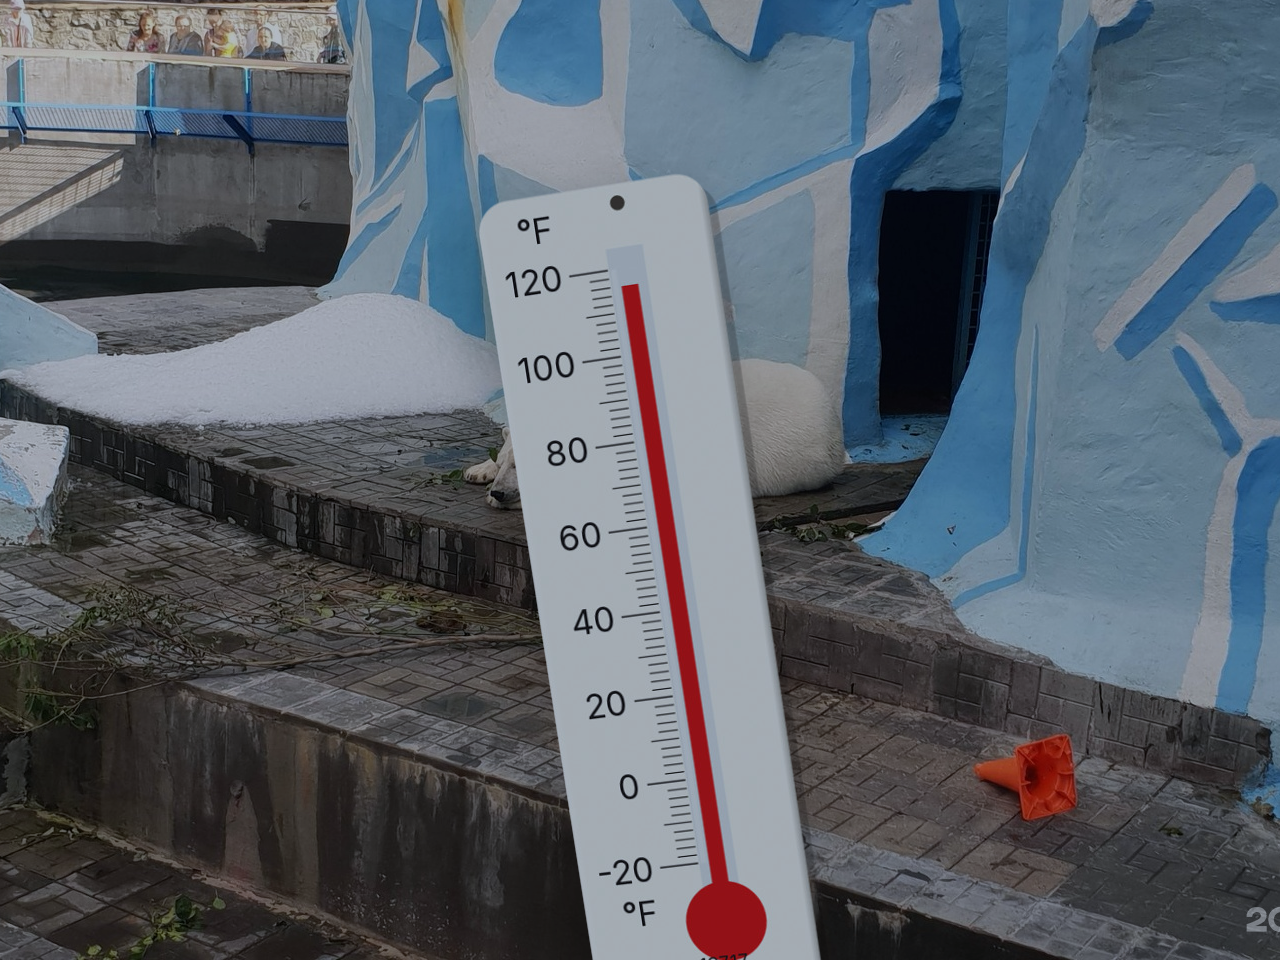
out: 116 °F
